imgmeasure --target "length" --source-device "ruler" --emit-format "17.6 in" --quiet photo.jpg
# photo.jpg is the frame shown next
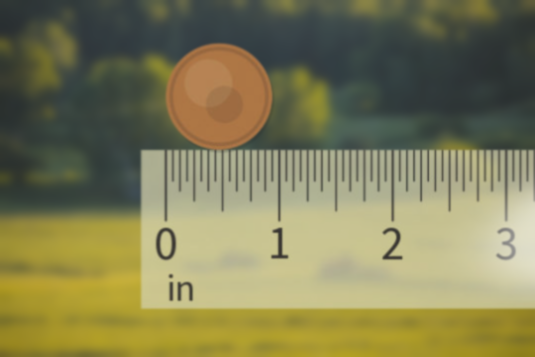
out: 0.9375 in
